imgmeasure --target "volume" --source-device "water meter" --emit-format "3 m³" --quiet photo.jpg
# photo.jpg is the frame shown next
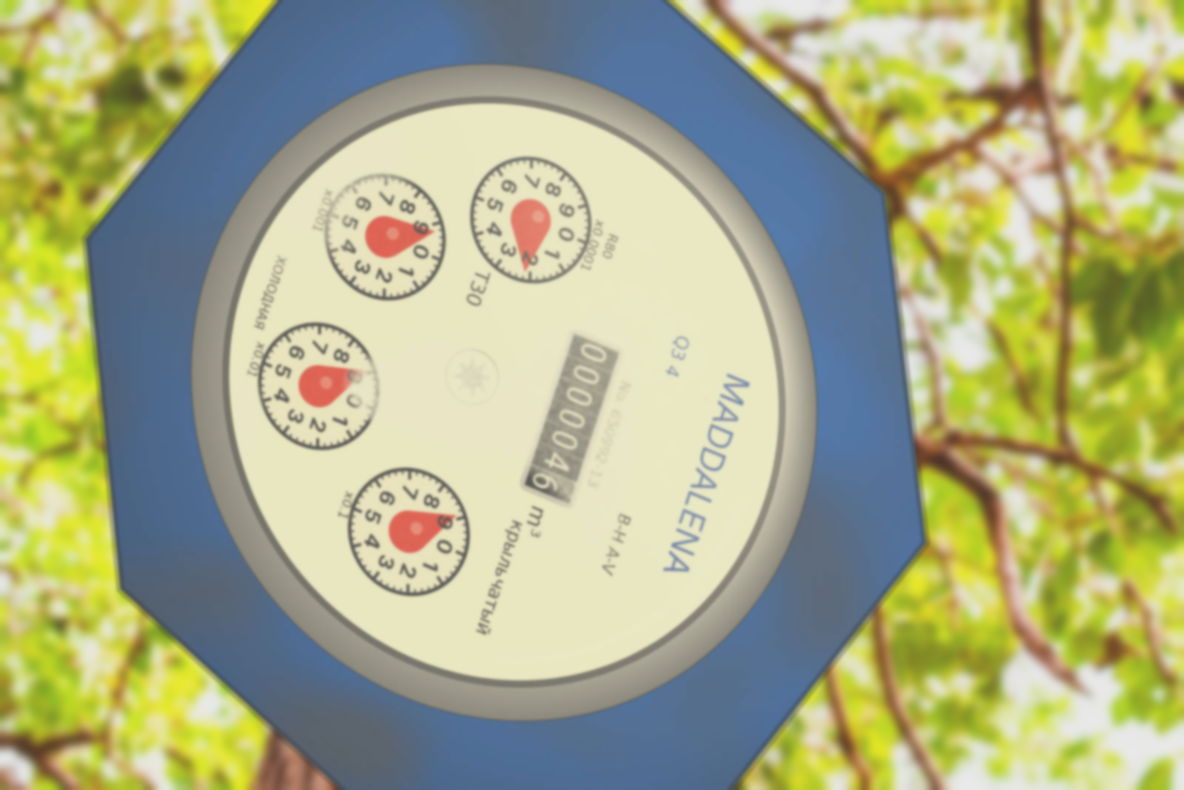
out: 45.8892 m³
